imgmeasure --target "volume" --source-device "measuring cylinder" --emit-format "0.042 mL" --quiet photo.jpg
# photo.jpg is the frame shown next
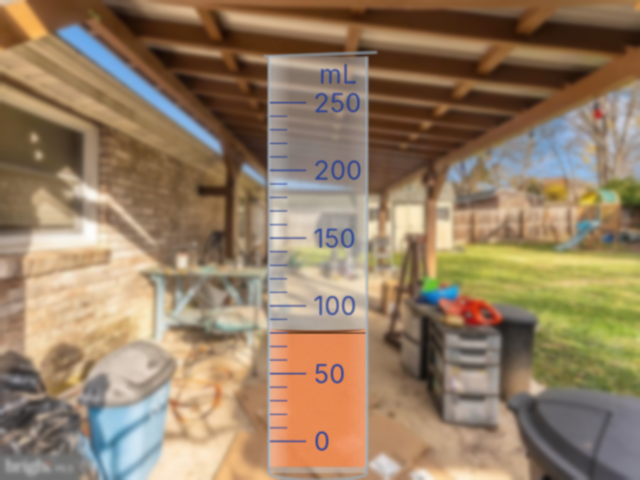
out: 80 mL
